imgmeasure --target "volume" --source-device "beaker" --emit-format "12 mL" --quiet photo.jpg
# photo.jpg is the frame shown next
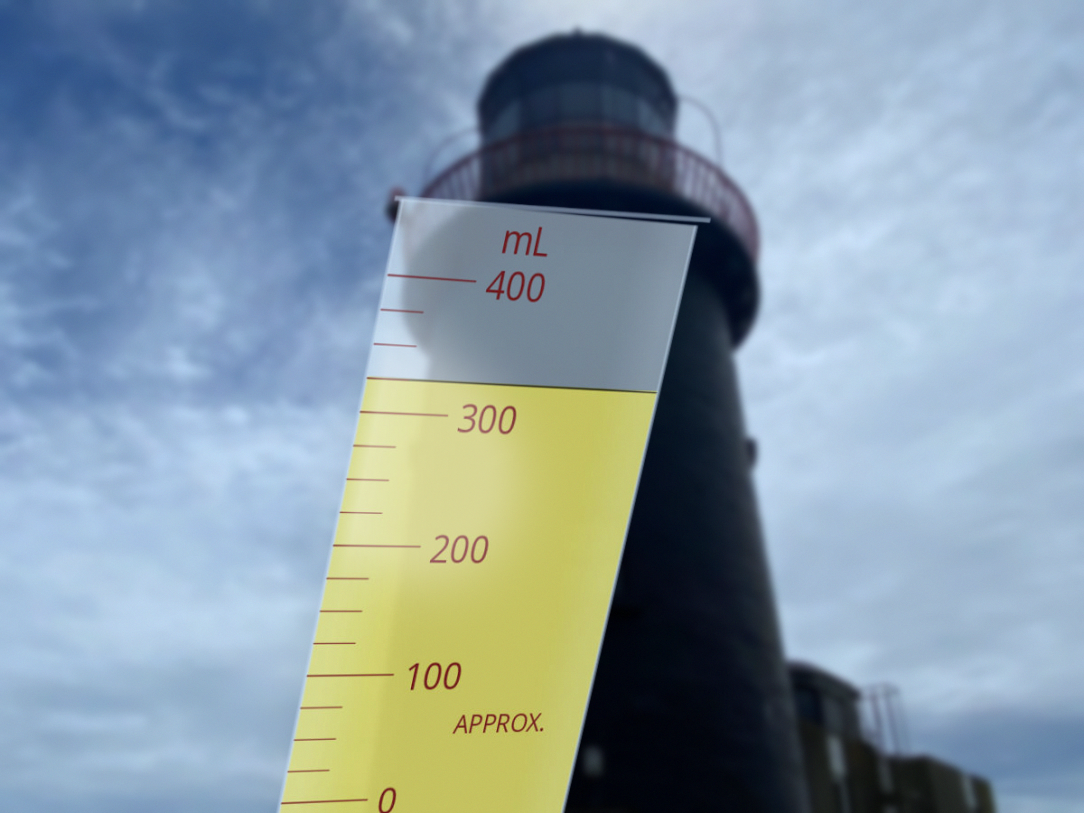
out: 325 mL
